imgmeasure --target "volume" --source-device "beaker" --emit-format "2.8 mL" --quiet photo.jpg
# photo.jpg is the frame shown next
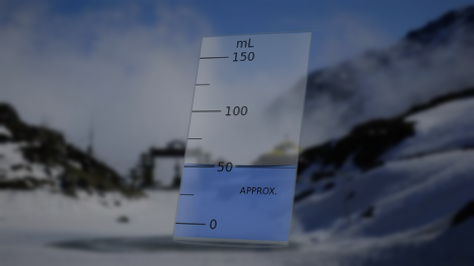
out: 50 mL
